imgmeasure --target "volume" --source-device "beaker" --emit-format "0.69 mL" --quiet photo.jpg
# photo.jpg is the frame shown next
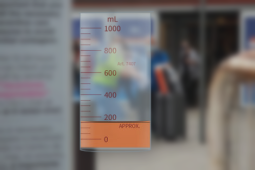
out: 150 mL
